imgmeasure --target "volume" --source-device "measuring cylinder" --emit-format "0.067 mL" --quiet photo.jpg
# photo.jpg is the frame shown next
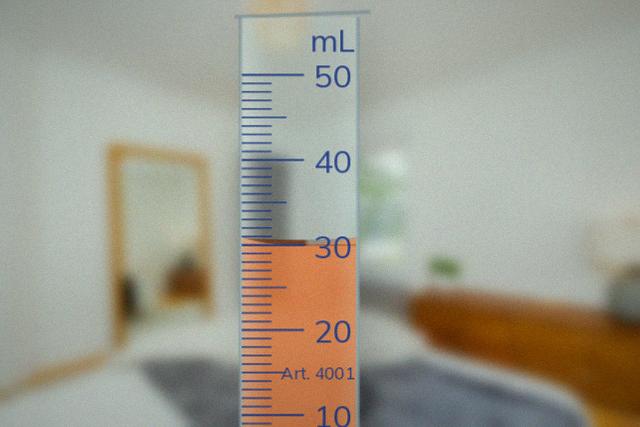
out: 30 mL
